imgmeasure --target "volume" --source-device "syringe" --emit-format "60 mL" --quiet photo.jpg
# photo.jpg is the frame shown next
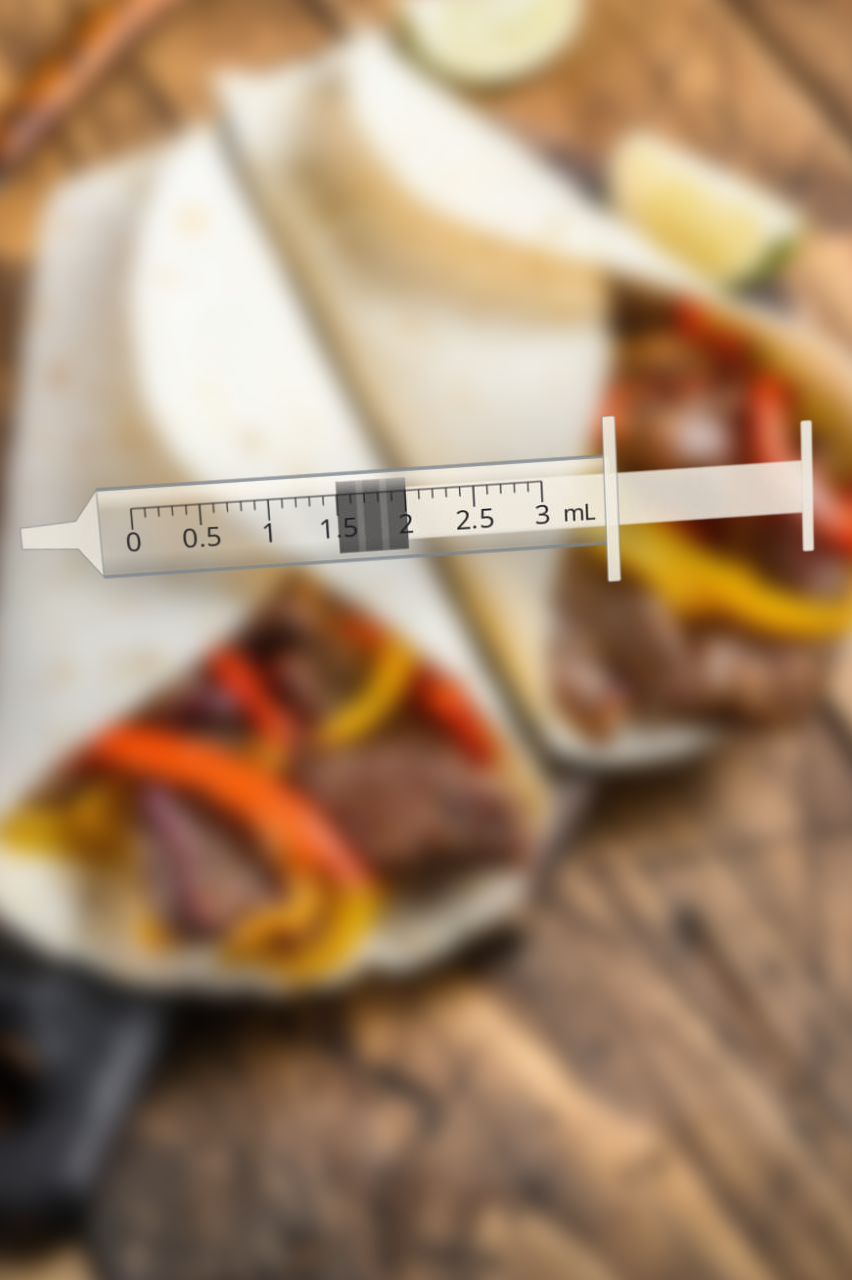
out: 1.5 mL
